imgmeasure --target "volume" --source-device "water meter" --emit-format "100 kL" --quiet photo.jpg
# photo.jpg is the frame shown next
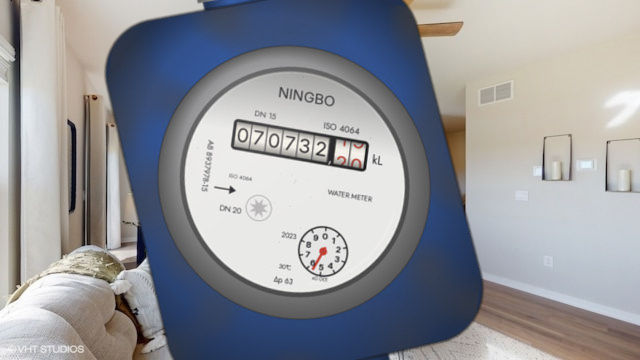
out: 70732.195 kL
